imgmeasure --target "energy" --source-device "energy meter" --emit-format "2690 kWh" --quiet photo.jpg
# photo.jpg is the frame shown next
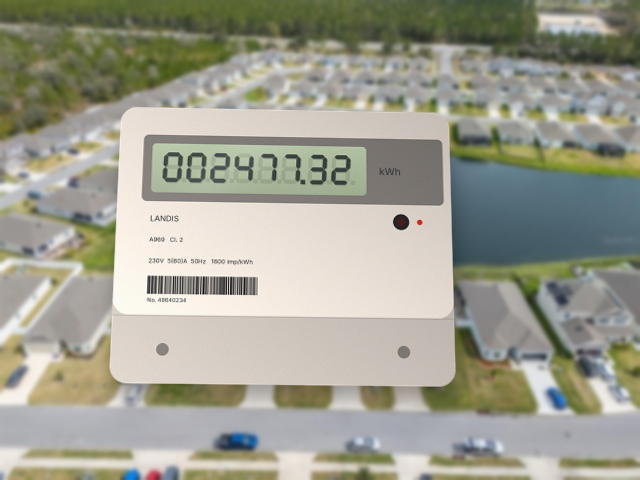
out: 2477.32 kWh
